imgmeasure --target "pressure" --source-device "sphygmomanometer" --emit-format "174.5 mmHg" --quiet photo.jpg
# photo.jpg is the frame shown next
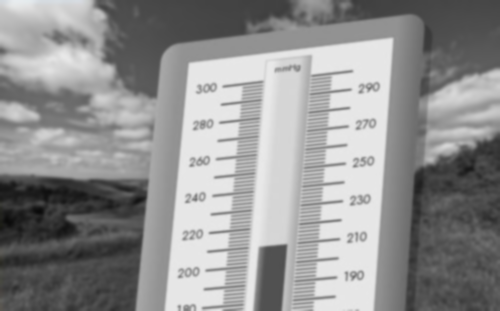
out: 210 mmHg
